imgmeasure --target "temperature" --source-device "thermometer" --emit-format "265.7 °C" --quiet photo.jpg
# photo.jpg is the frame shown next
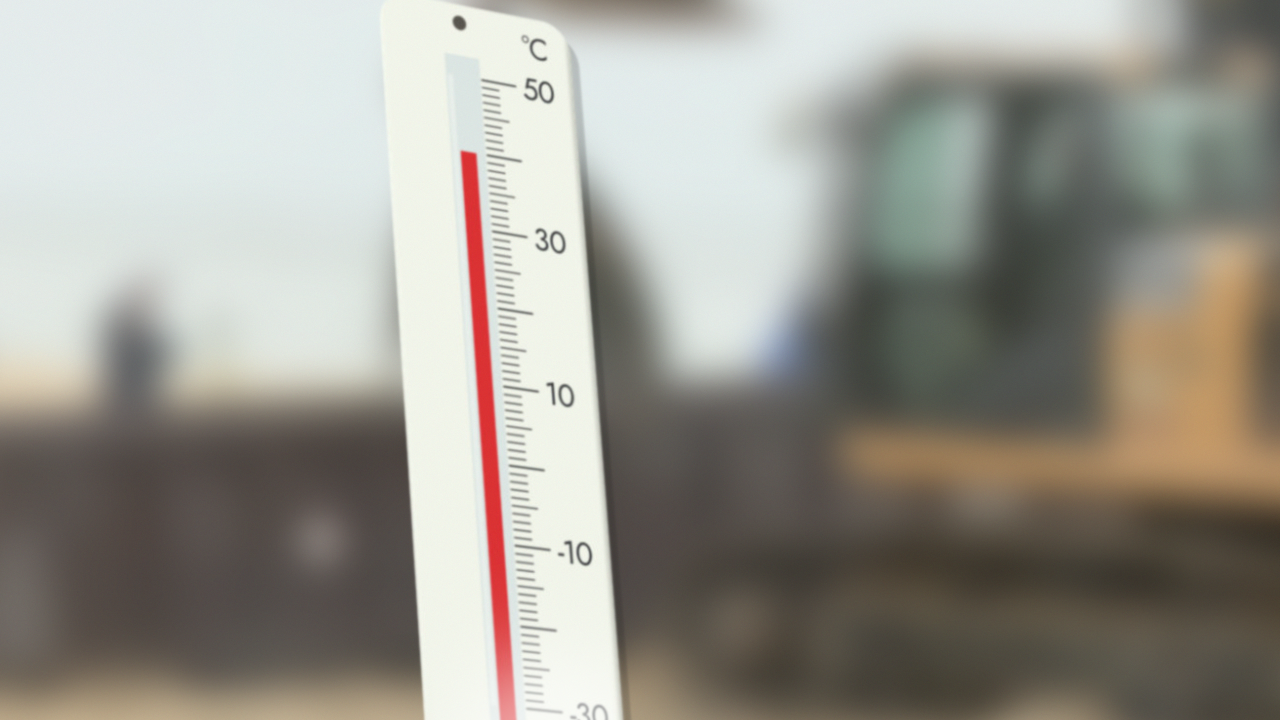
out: 40 °C
